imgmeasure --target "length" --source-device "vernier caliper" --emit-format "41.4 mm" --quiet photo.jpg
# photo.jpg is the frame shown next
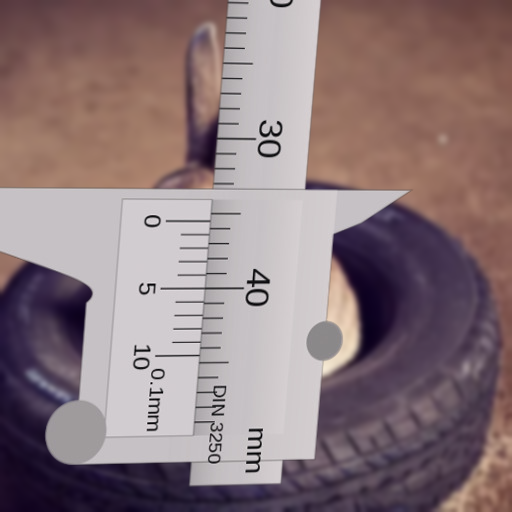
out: 35.5 mm
